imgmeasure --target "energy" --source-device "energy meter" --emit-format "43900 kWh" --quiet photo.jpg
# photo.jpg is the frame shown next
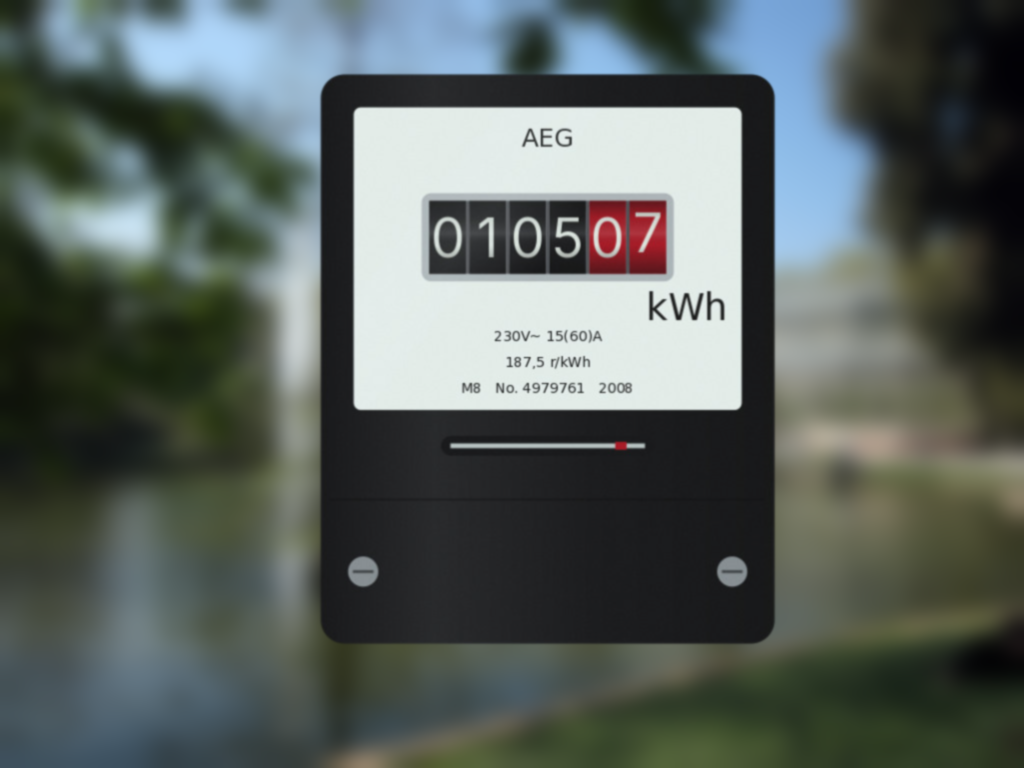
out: 105.07 kWh
